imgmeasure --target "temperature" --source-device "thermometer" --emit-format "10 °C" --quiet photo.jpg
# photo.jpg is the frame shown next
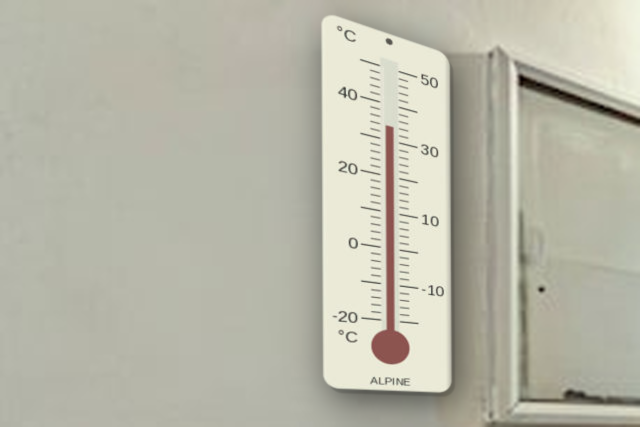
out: 34 °C
